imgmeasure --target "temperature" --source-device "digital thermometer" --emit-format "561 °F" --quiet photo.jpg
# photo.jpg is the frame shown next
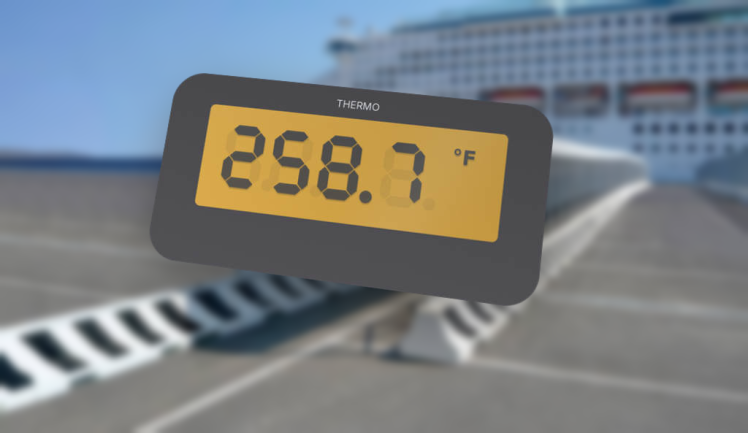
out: 258.7 °F
